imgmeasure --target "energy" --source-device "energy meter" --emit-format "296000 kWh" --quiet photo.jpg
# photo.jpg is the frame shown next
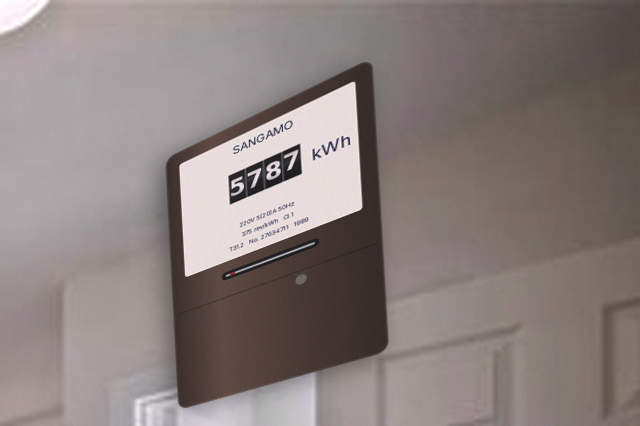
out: 5787 kWh
